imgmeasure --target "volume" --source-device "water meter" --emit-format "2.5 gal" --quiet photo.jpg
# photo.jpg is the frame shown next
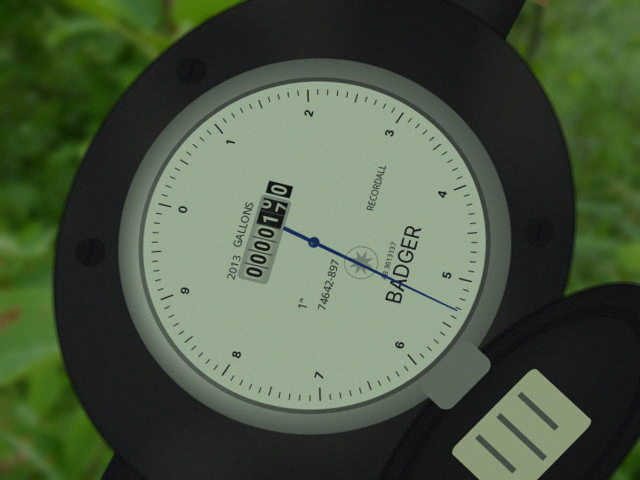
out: 165.3 gal
